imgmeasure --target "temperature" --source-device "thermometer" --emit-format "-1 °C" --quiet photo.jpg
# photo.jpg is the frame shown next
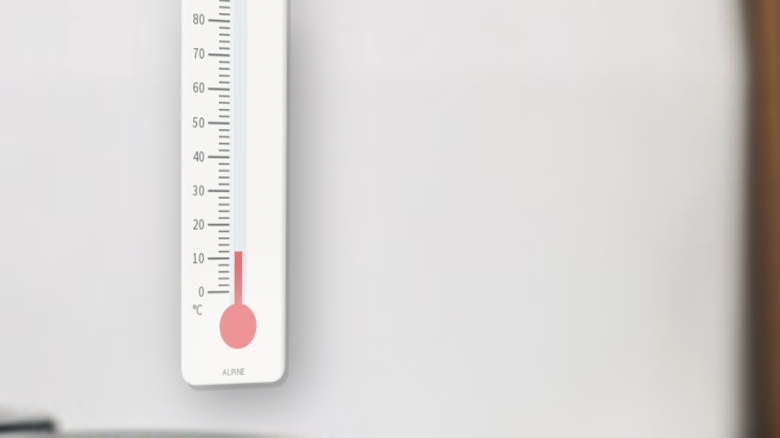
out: 12 °C
